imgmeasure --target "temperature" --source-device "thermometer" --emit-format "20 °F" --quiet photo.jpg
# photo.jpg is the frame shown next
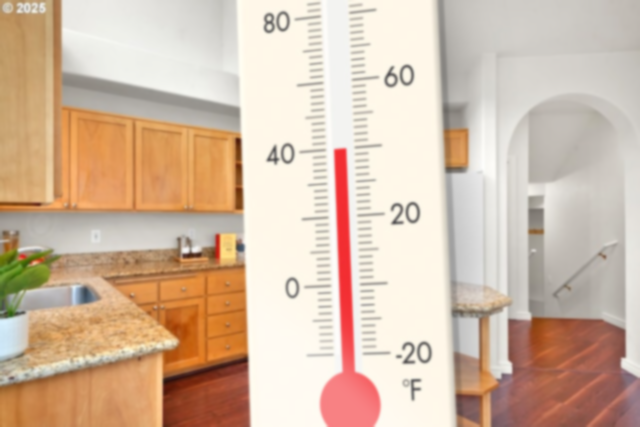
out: 40 °F
